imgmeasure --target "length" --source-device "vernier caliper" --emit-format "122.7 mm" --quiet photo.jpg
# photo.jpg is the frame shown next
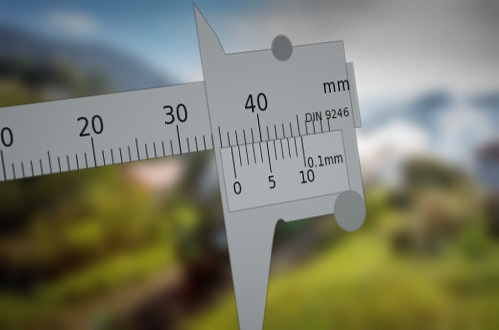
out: 36.2 mm
